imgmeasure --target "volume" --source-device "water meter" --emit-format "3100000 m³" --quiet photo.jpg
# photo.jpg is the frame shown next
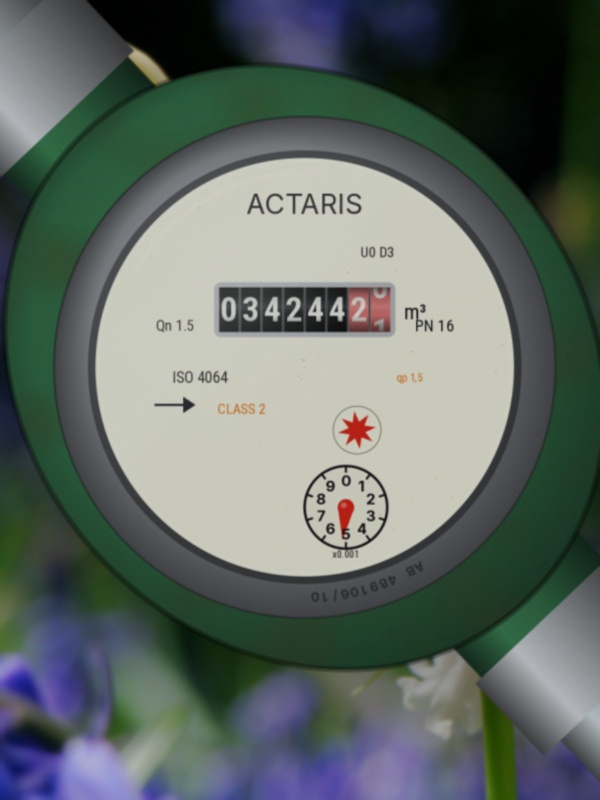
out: 34244.205 m³
